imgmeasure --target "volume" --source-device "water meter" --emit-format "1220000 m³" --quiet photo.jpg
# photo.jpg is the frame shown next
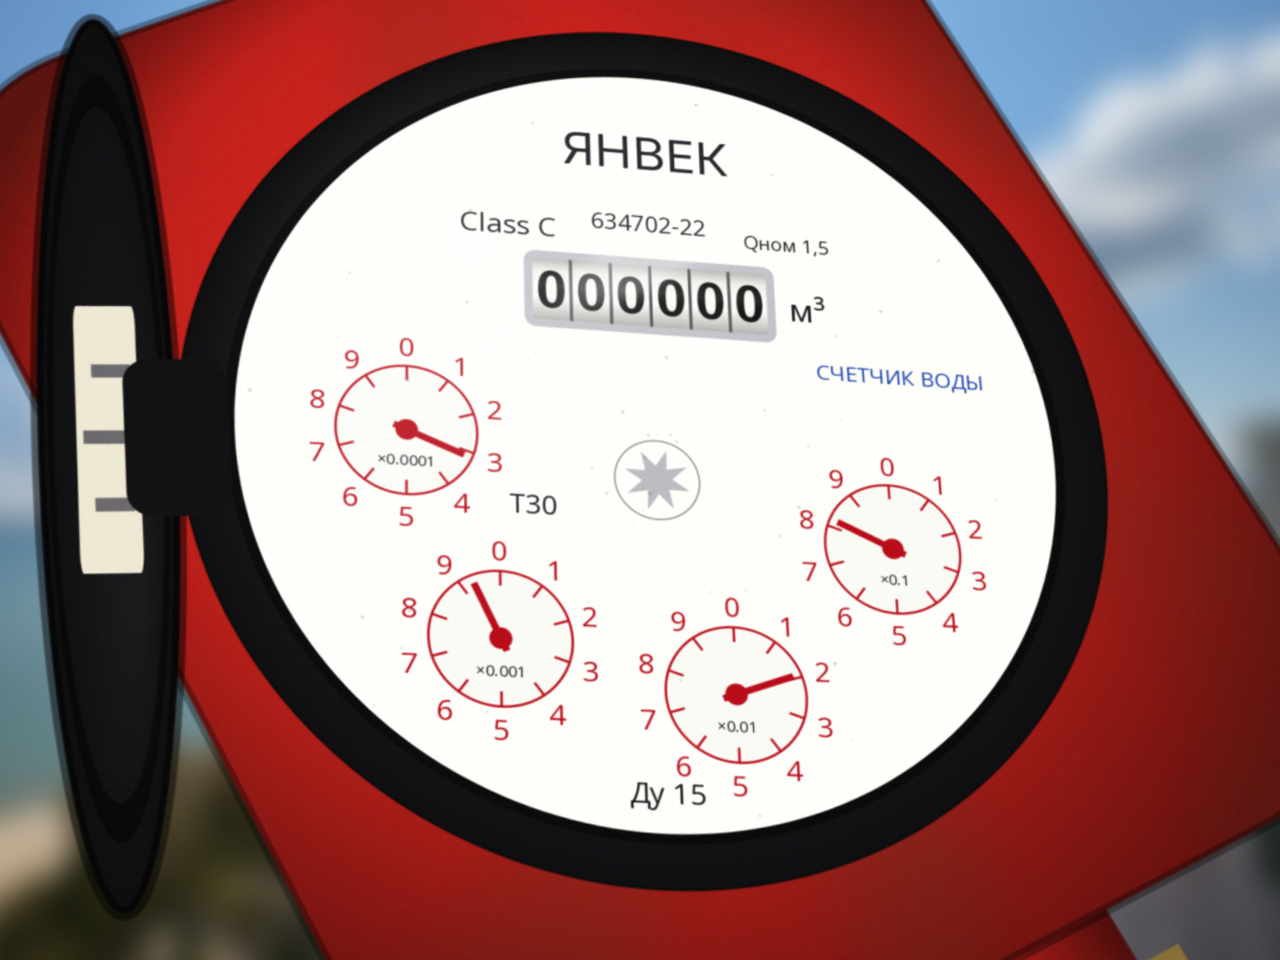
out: 0.8193 m³
